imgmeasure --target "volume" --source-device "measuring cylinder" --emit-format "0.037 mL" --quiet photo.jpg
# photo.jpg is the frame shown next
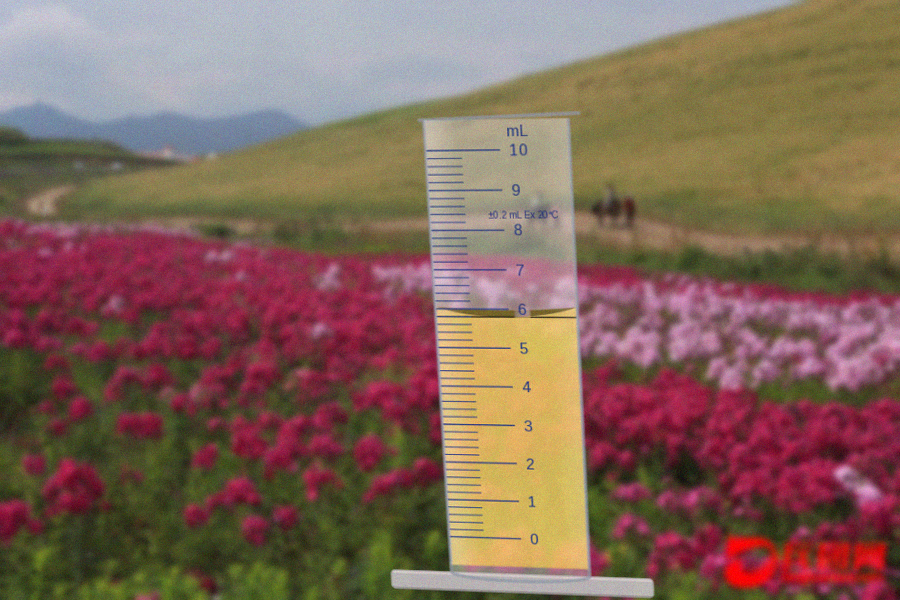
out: 5.8 mL
